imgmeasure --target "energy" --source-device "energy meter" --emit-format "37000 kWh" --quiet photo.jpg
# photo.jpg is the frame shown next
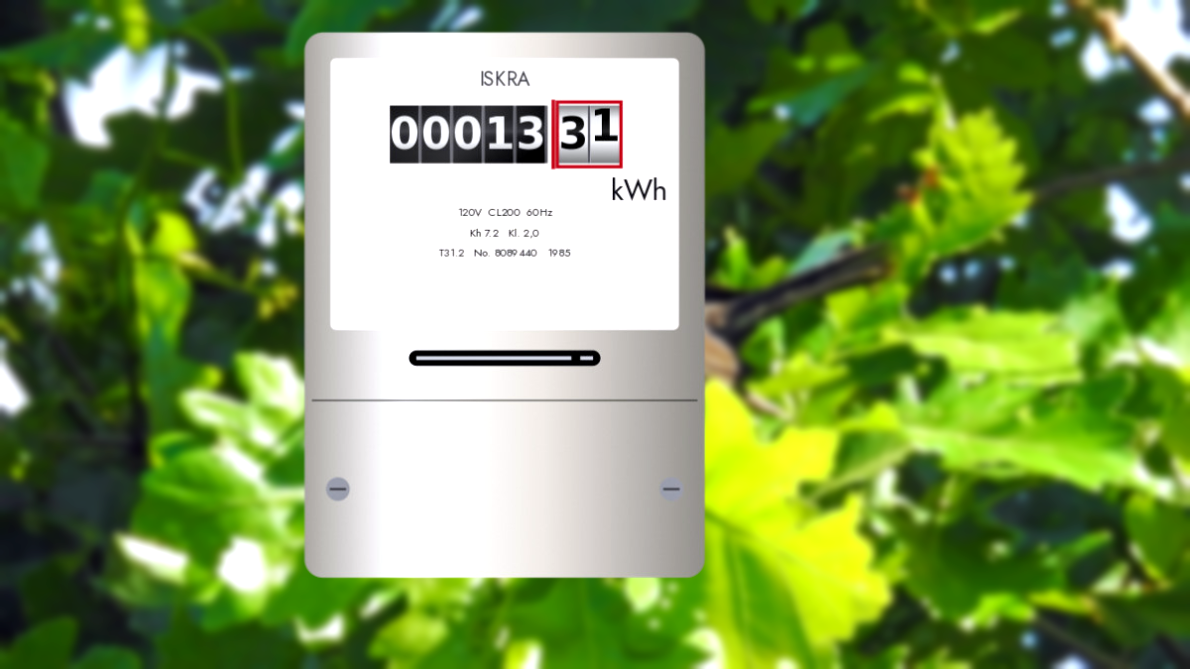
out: 13.31 kWh
